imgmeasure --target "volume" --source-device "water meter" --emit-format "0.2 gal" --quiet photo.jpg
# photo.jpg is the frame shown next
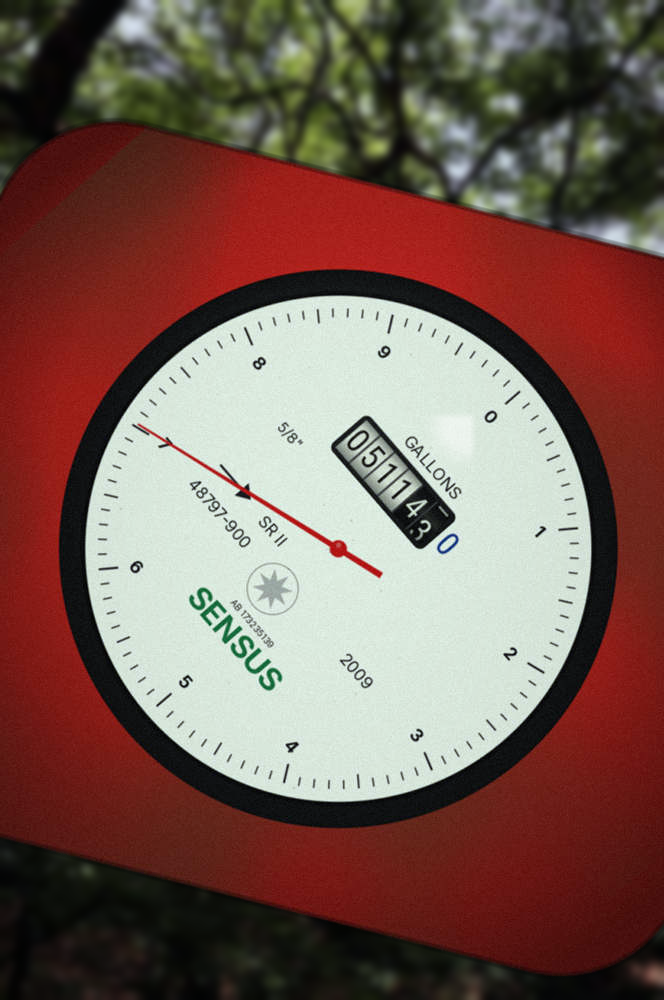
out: 511427.0 gal
